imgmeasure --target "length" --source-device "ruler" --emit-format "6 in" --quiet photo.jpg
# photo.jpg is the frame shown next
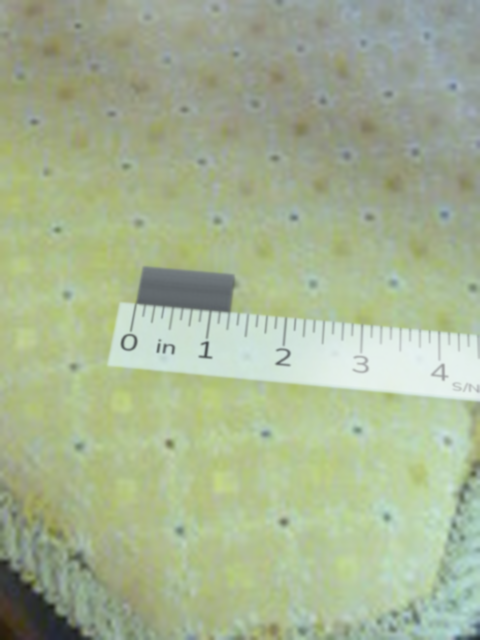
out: 1.25 in
